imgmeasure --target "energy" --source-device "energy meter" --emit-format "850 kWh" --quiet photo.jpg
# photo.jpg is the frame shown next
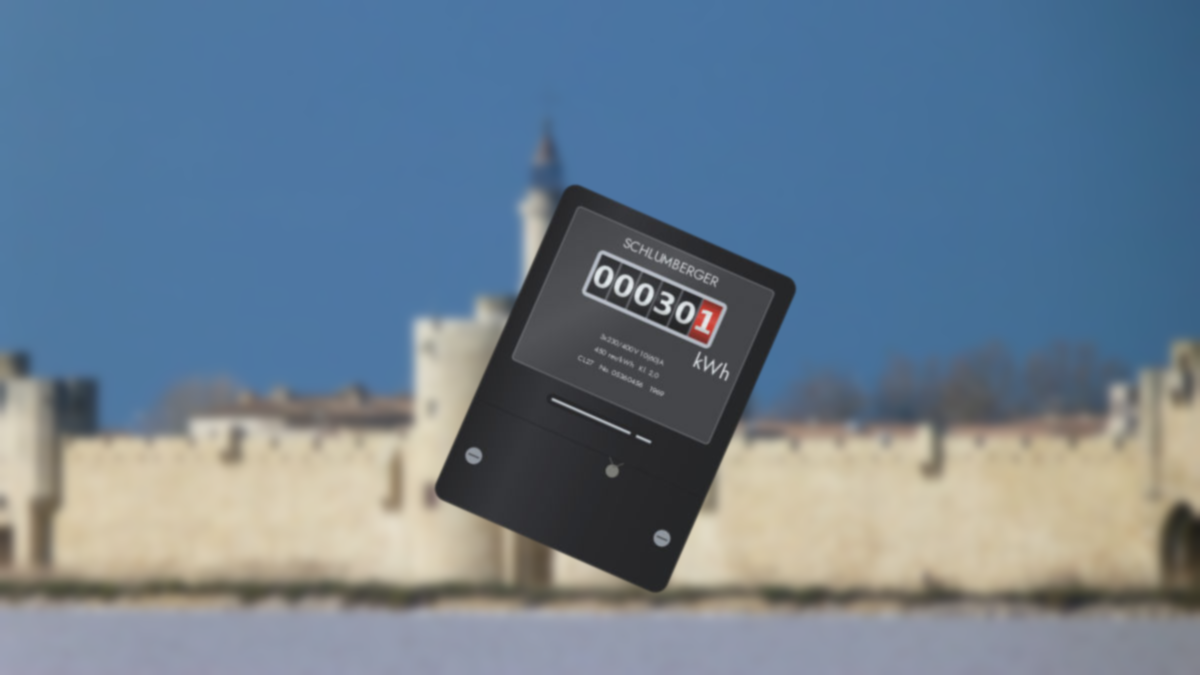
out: 30.1 kWh
